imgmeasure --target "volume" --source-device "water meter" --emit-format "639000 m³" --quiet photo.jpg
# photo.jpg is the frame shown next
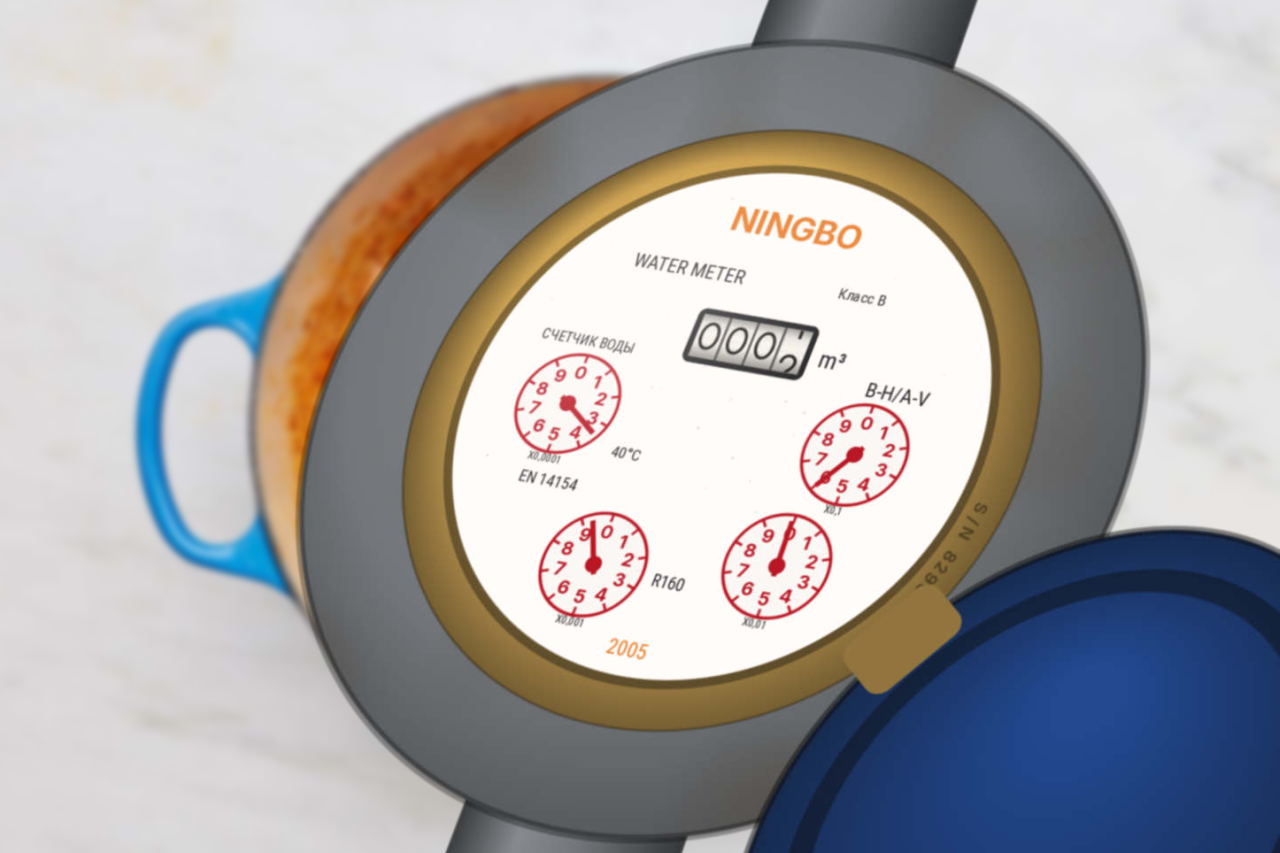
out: 1.5993 m³
